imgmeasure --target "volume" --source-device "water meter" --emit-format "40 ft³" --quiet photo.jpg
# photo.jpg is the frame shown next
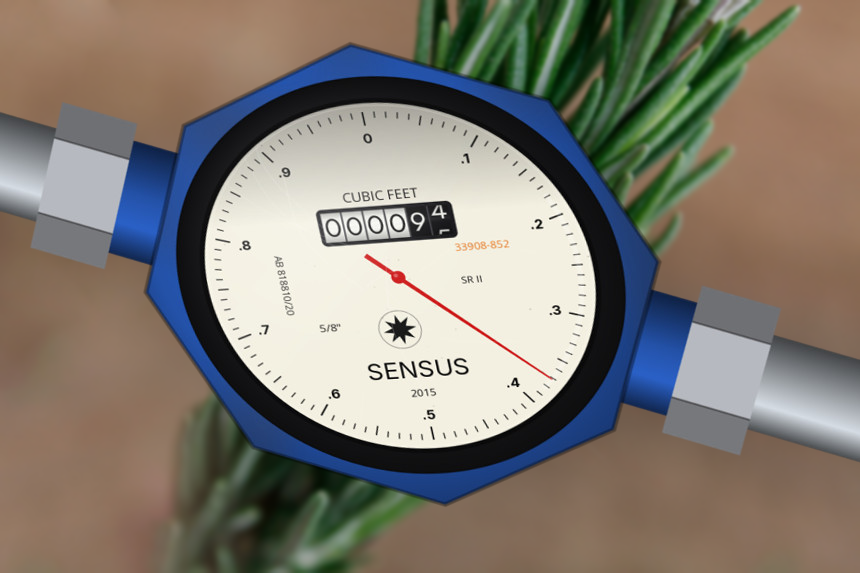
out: 94.37 ft³
